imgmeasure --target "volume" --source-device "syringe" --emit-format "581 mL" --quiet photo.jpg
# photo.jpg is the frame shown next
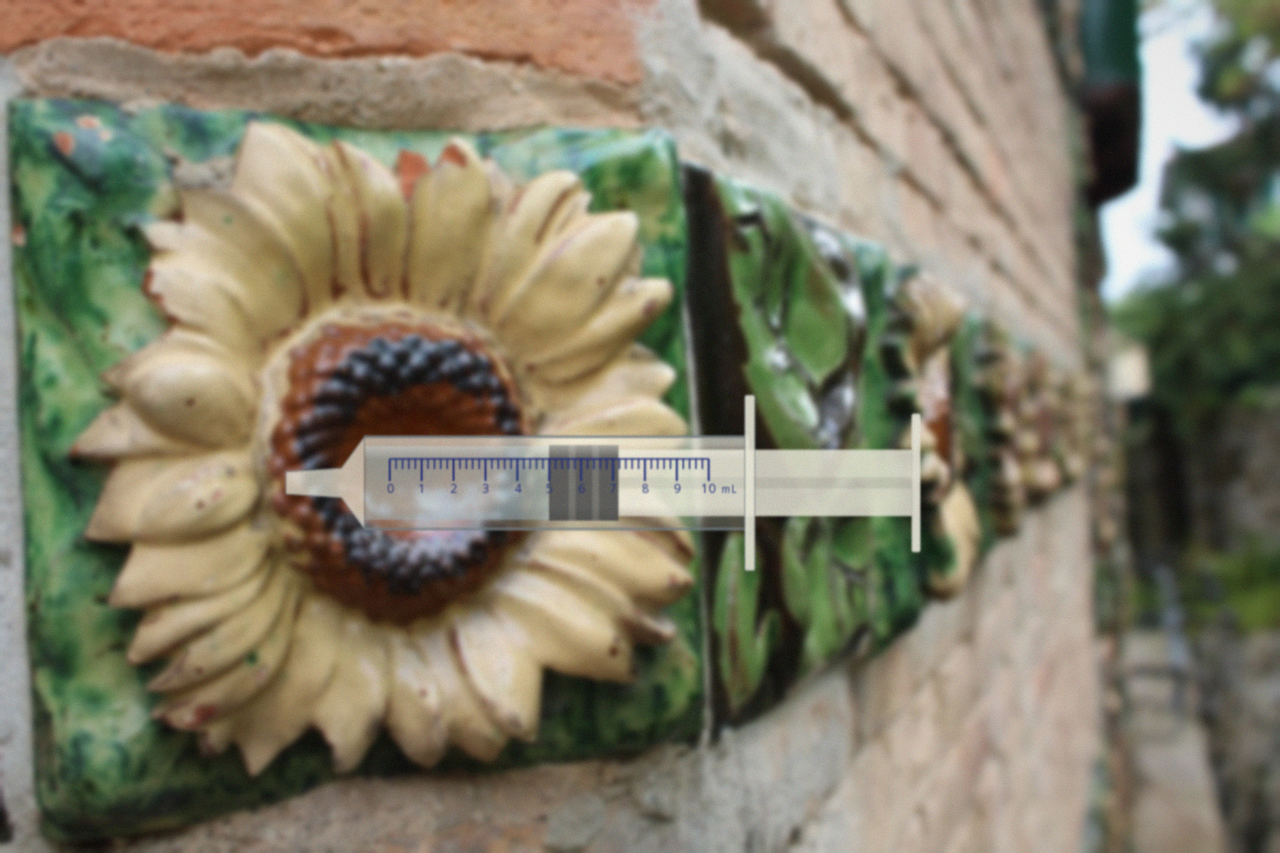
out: 5 mL
